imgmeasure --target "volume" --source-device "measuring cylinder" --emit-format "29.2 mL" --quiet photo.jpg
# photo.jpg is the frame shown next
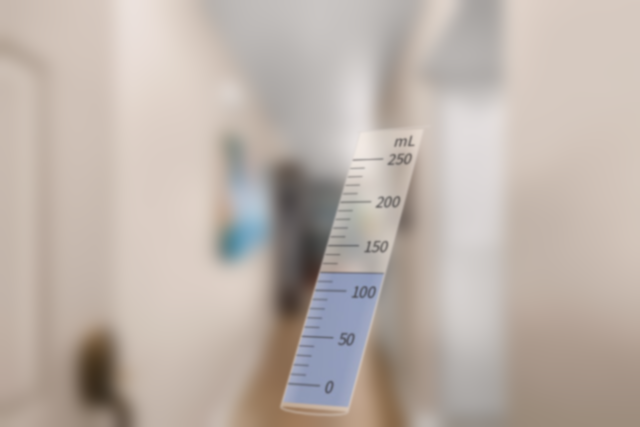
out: 120 mL
